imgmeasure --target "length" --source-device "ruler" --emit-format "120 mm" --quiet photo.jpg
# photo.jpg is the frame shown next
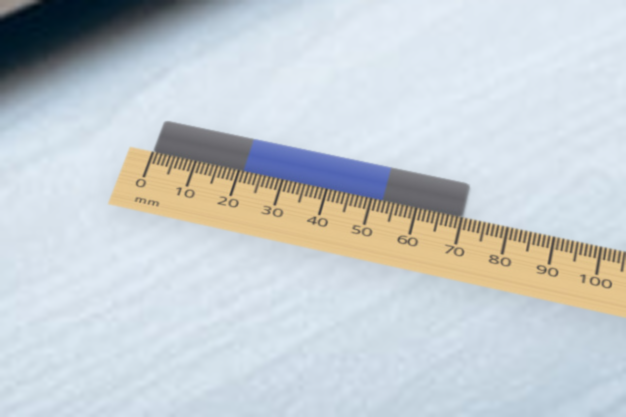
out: 70 mm
